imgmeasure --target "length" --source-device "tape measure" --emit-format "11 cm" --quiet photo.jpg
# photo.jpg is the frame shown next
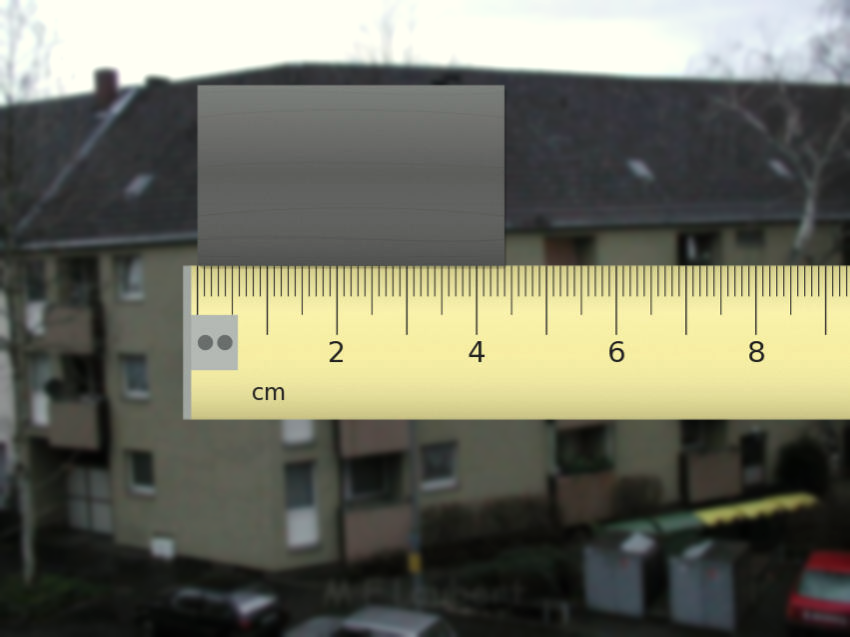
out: 4.4 cm
